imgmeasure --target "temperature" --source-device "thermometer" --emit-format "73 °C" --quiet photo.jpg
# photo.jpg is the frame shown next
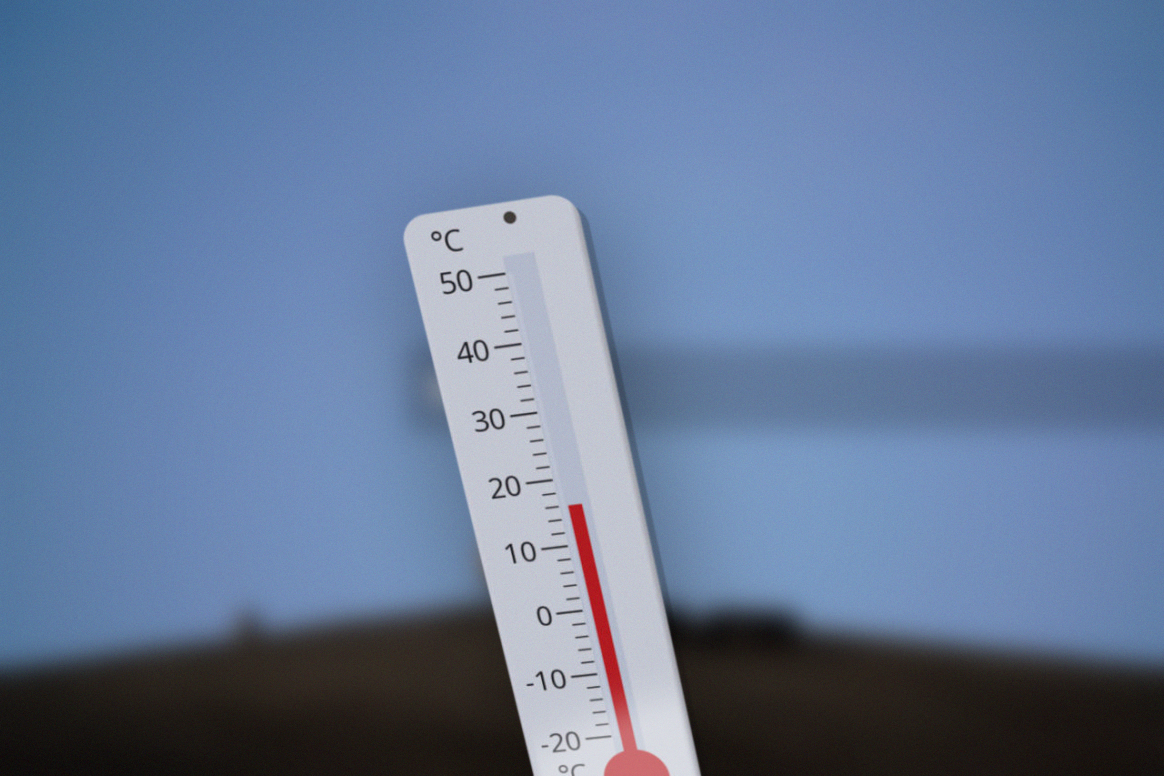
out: 16 °C
